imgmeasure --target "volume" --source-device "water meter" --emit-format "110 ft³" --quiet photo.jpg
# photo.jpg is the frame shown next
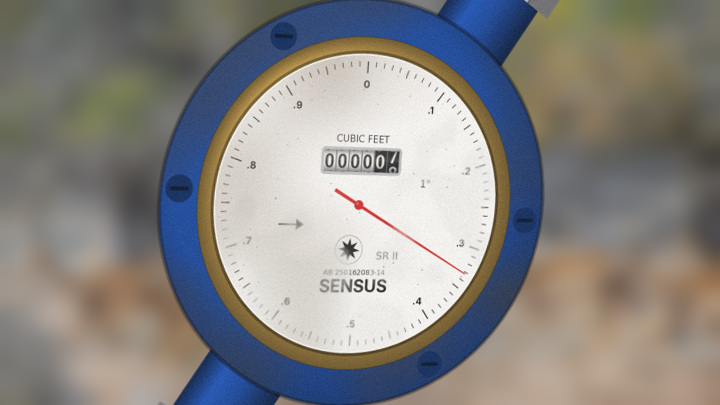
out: 7.33 ft³
